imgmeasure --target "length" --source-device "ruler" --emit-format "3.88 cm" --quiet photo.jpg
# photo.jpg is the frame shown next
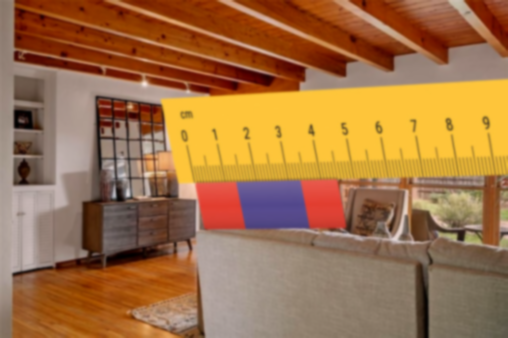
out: 4.5 cm
